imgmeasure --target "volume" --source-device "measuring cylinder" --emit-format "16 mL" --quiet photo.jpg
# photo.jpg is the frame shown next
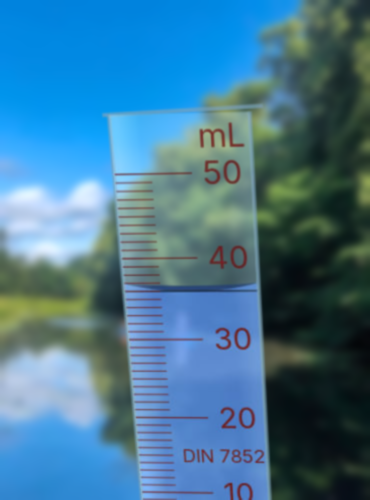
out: 36 mL
